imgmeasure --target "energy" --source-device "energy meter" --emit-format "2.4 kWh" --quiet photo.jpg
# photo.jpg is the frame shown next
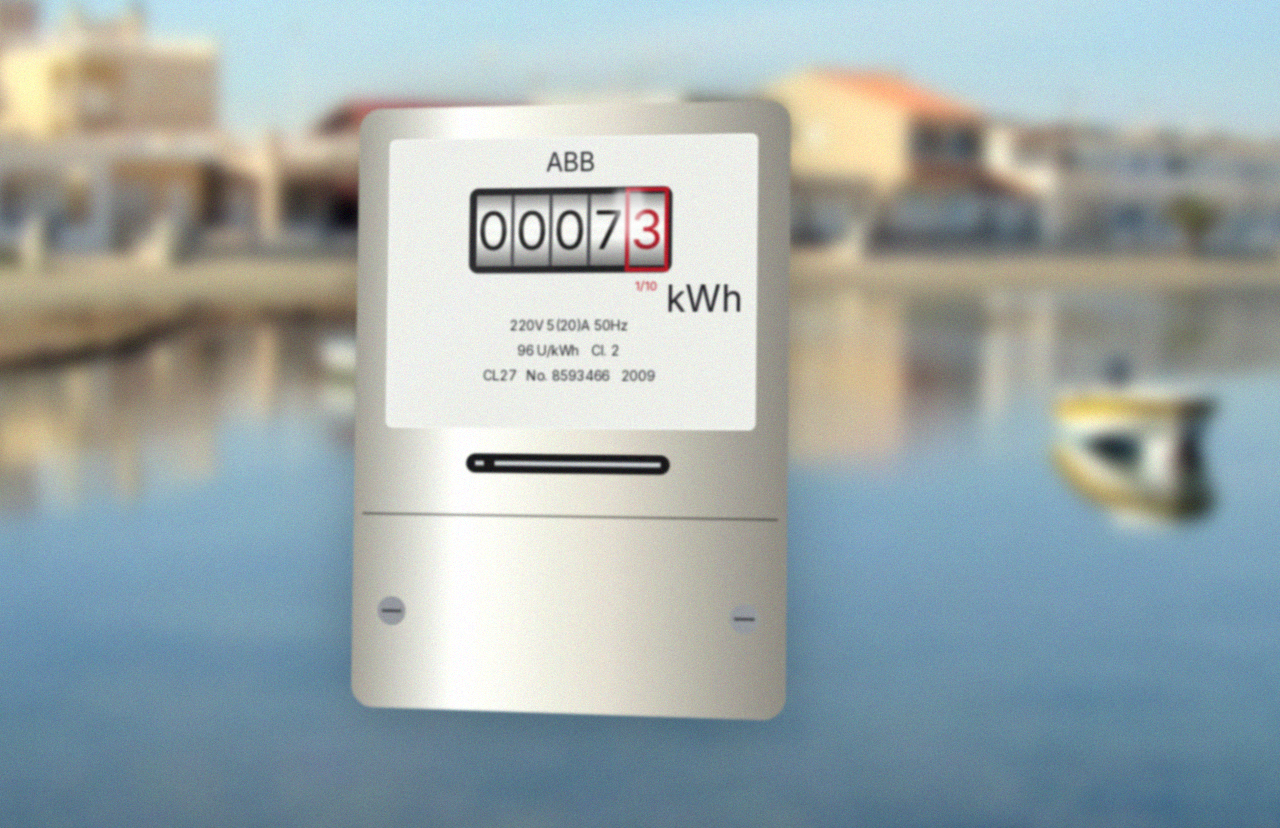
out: 7.3 kWh
